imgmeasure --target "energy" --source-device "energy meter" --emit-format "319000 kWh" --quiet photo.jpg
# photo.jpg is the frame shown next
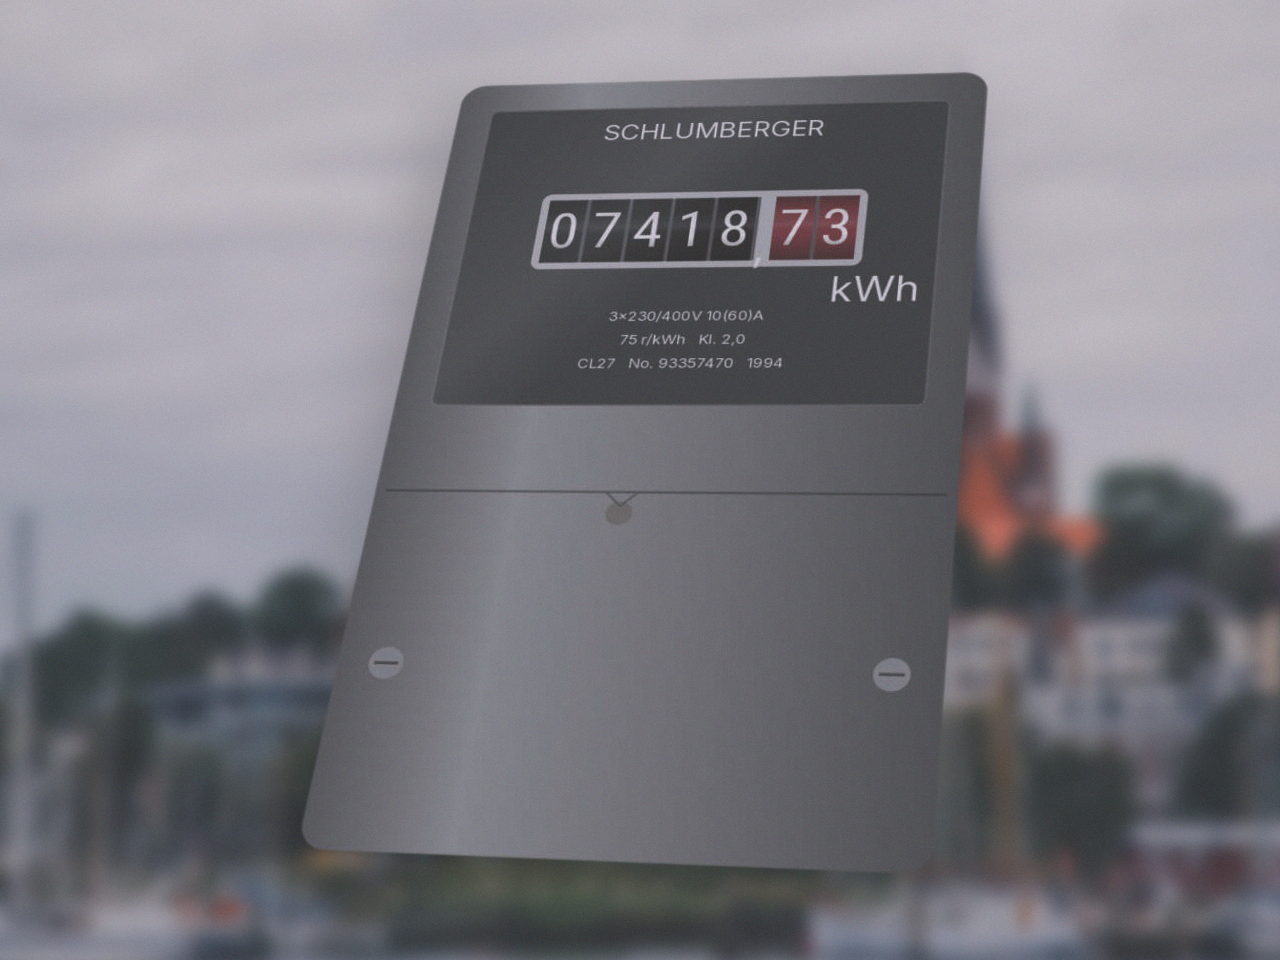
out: 7418.73 kWh
